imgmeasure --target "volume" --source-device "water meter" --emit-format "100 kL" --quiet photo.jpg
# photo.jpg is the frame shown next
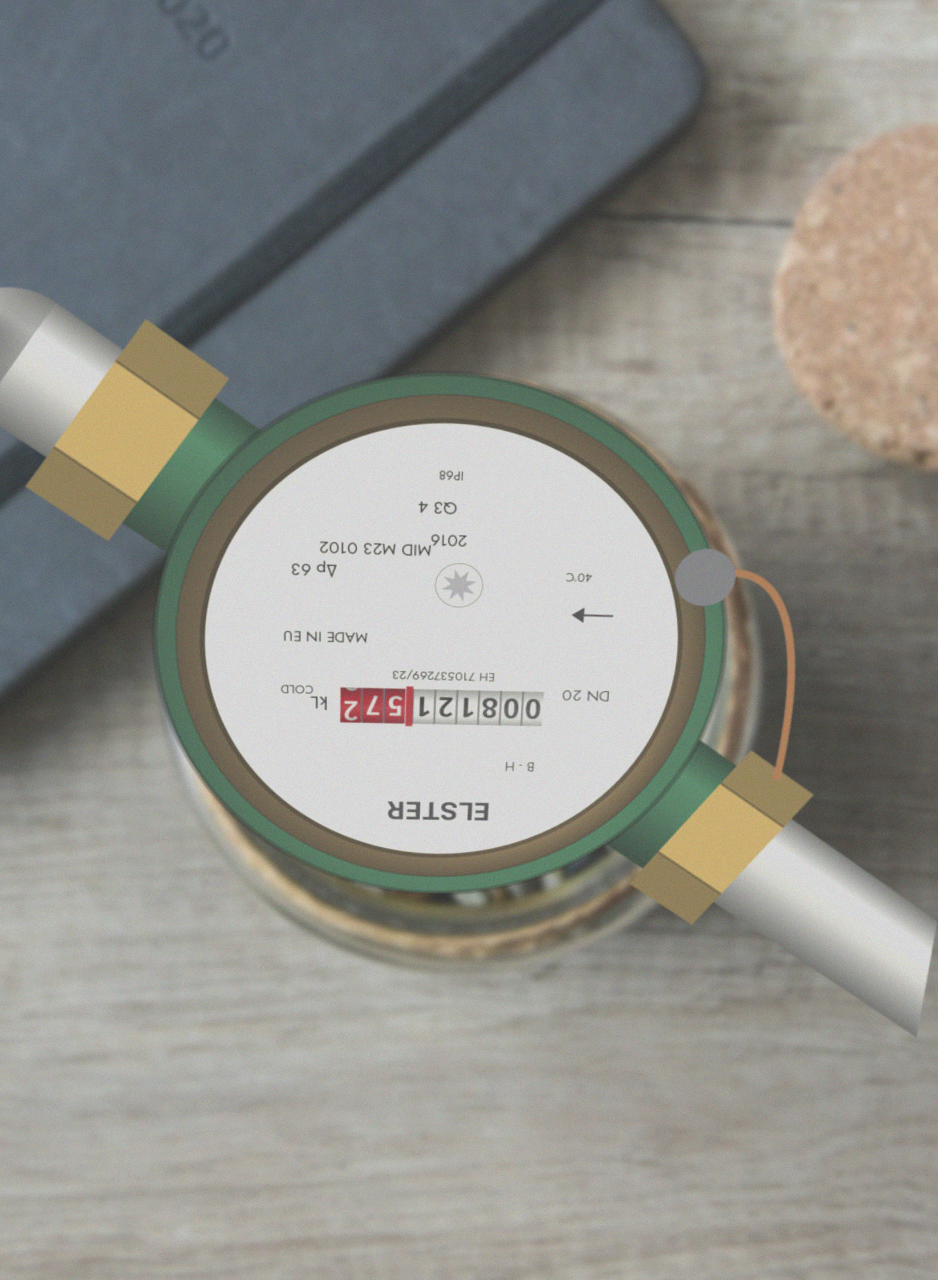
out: 8121.572 kL
